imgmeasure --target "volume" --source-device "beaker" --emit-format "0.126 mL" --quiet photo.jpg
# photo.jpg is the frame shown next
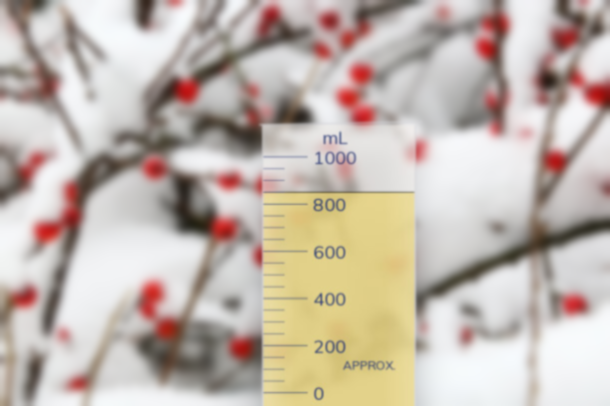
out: 850 mL
